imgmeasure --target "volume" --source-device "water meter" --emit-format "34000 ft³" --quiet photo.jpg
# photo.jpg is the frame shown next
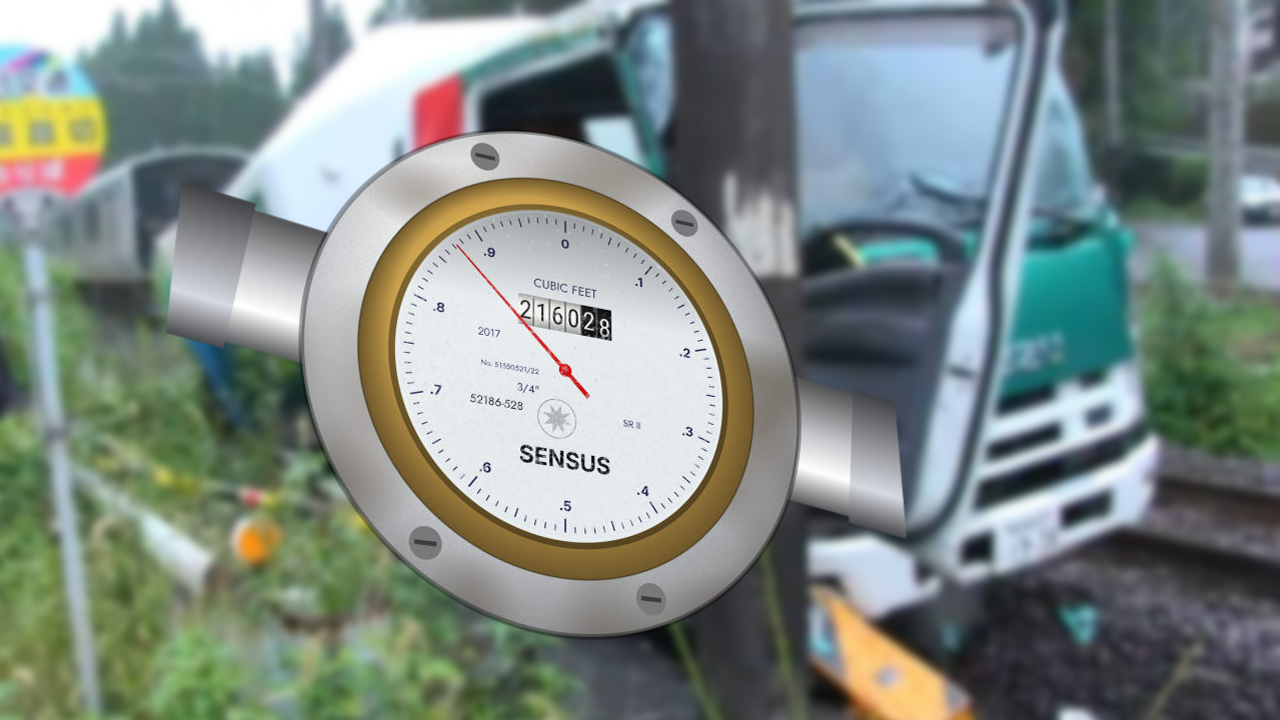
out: 216027.87 ft³
